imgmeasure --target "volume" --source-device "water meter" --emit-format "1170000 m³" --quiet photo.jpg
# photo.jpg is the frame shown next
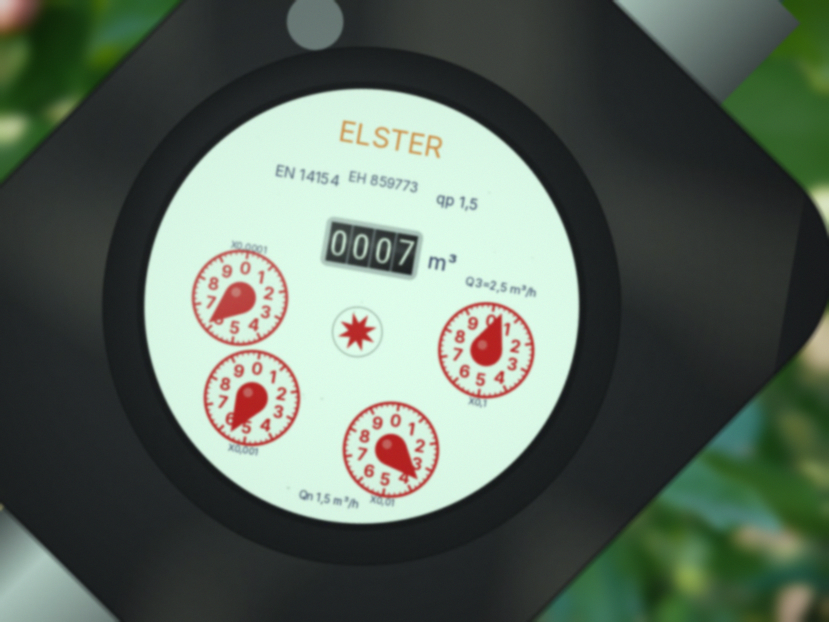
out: 7.0356 m³
